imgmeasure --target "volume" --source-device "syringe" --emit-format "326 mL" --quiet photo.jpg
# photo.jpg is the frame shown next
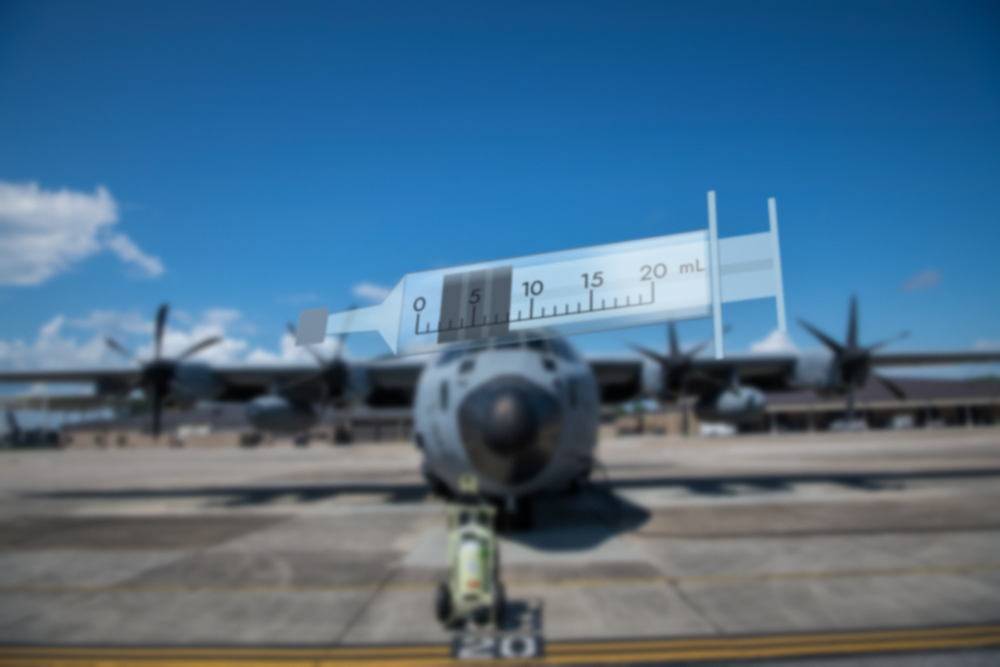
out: 2 mL
